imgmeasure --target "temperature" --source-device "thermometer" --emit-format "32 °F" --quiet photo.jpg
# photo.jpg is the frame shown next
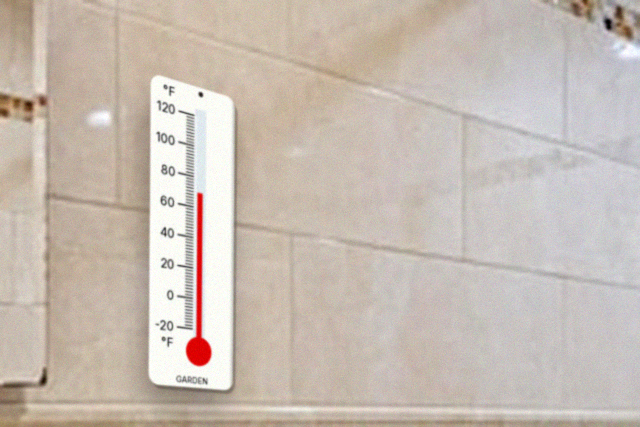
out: 70 °F
